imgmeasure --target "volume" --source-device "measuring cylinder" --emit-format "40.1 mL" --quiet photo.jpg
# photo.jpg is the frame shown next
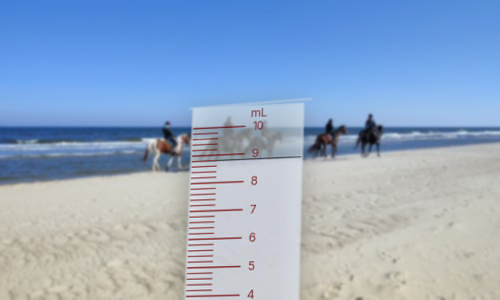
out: 8.8 mL
